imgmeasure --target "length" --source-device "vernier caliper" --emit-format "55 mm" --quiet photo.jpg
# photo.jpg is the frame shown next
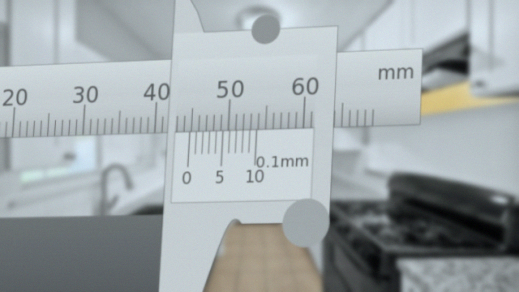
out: 44.8 mm
